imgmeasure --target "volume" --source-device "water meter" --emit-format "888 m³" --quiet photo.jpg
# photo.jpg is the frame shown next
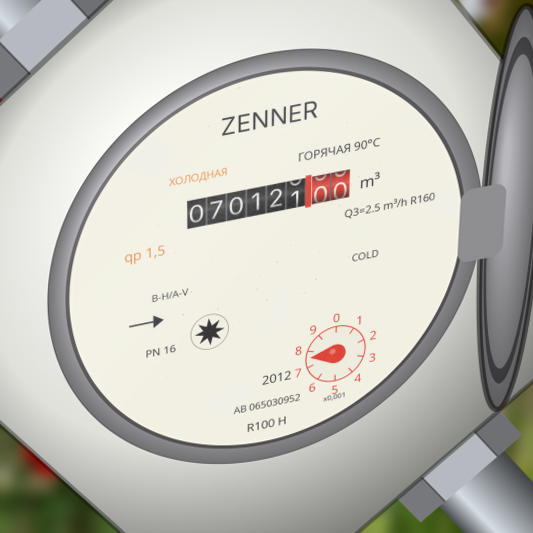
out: 70120.997 m³
